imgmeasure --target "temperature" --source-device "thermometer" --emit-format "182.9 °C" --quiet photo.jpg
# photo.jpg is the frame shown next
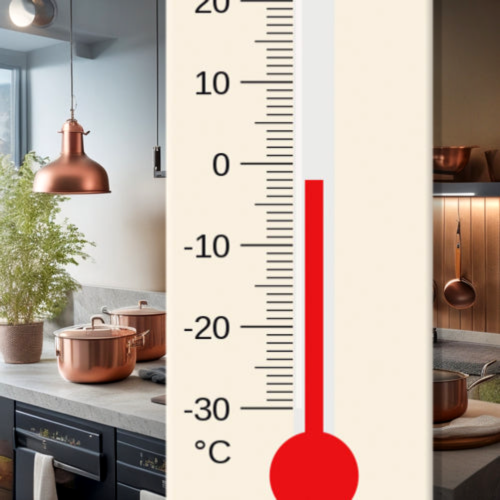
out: -2 °C
